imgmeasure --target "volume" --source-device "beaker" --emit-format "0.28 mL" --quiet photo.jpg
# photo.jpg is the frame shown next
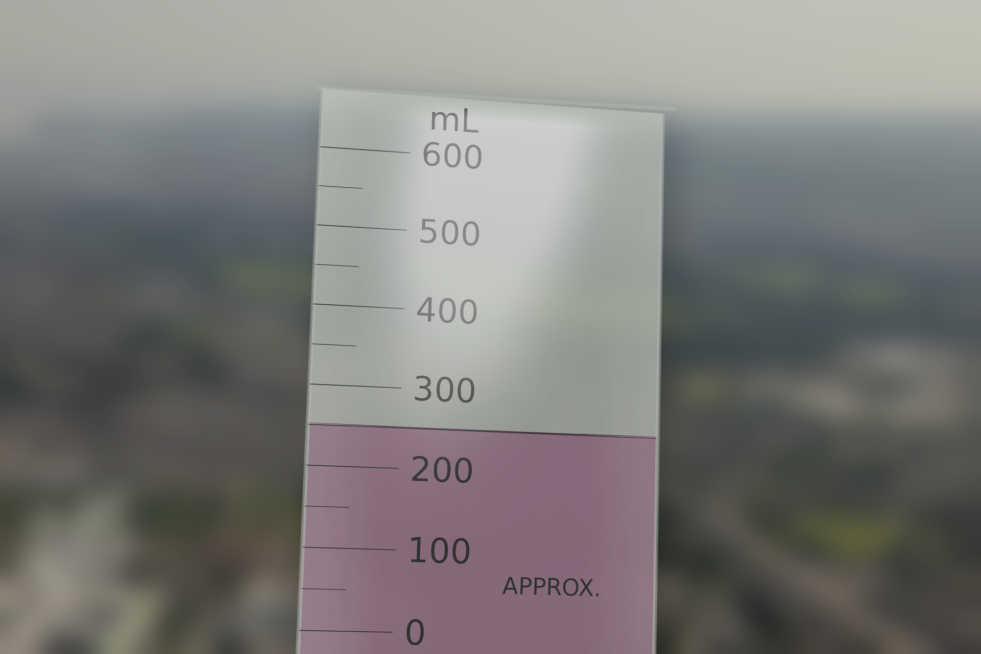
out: 250 mL
